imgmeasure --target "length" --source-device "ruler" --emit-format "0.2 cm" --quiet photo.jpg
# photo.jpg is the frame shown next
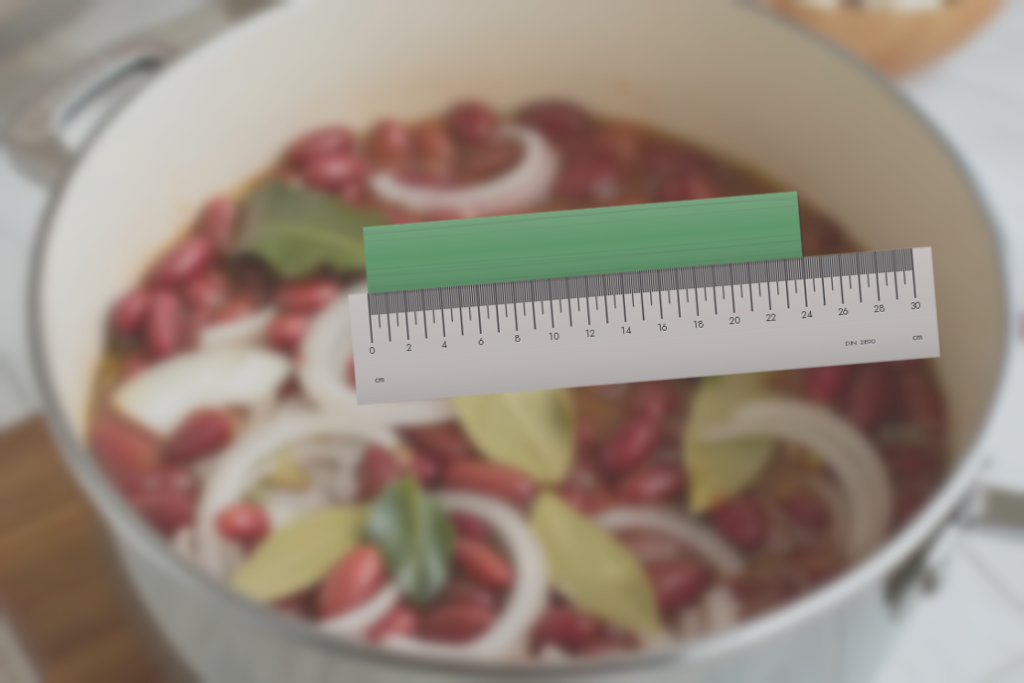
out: 24 cm
